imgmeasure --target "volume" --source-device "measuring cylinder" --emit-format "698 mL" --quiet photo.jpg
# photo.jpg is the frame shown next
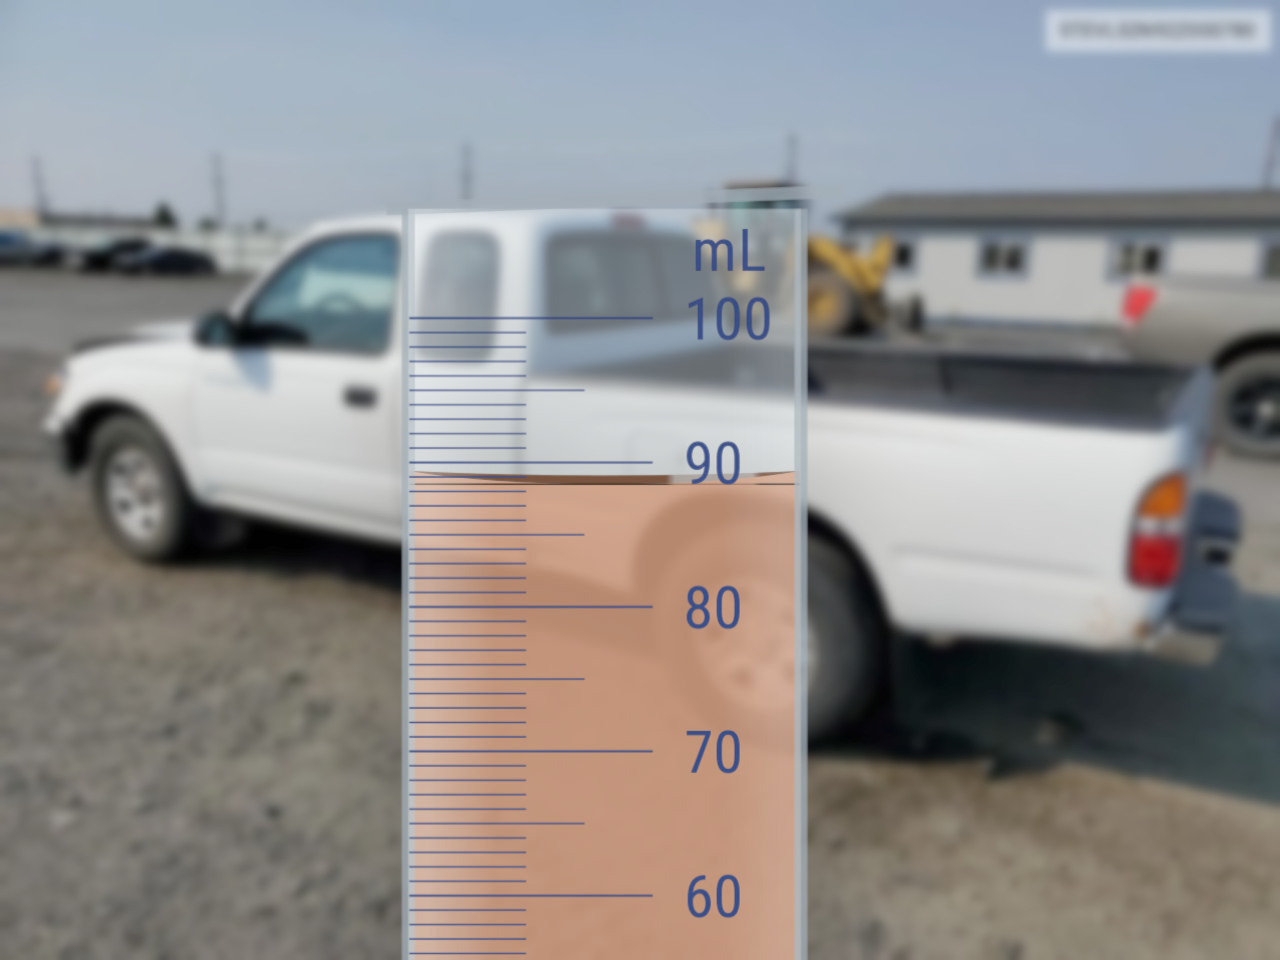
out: 88.5 mL
